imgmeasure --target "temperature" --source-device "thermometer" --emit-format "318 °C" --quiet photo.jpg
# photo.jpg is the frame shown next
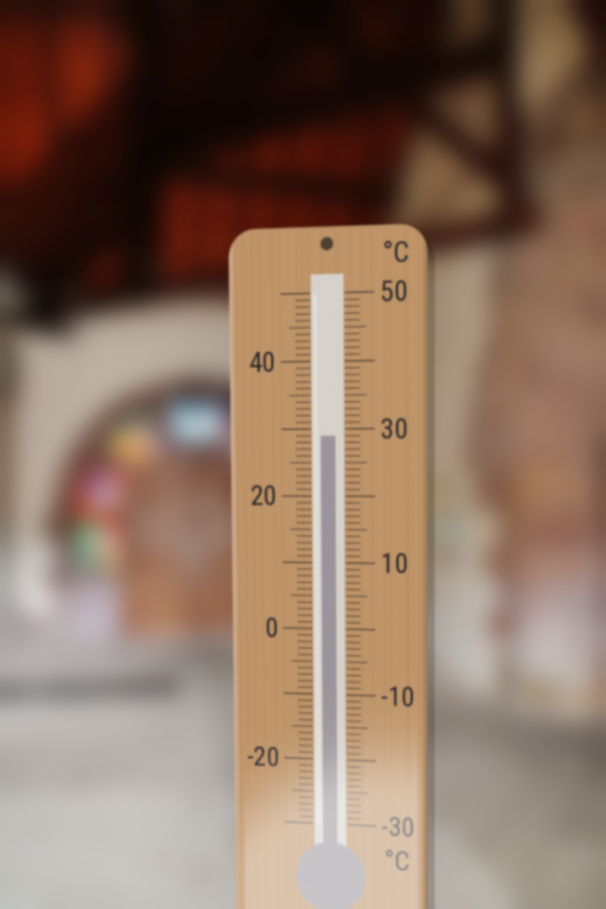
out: 29 °C
